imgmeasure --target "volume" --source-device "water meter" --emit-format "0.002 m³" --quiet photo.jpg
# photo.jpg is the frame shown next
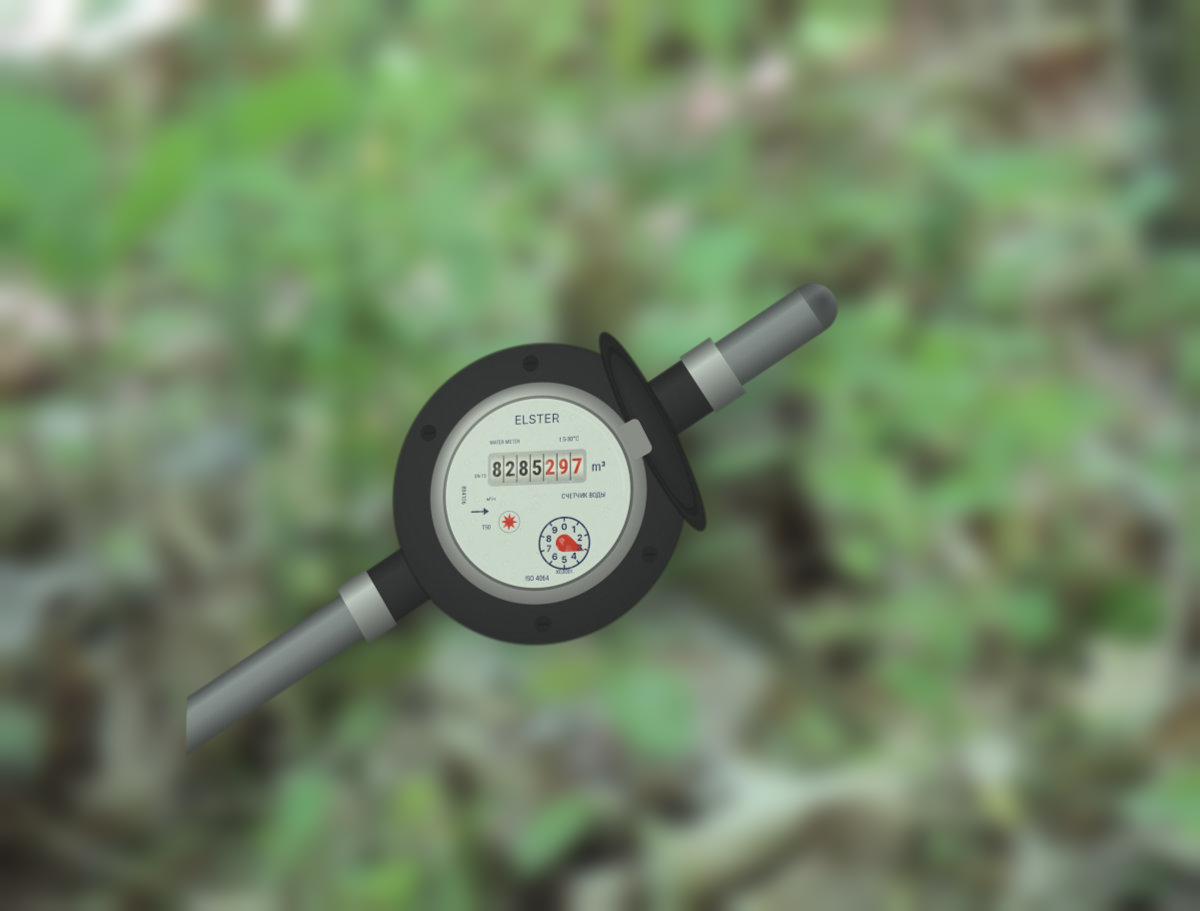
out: 8285.2973 m³
